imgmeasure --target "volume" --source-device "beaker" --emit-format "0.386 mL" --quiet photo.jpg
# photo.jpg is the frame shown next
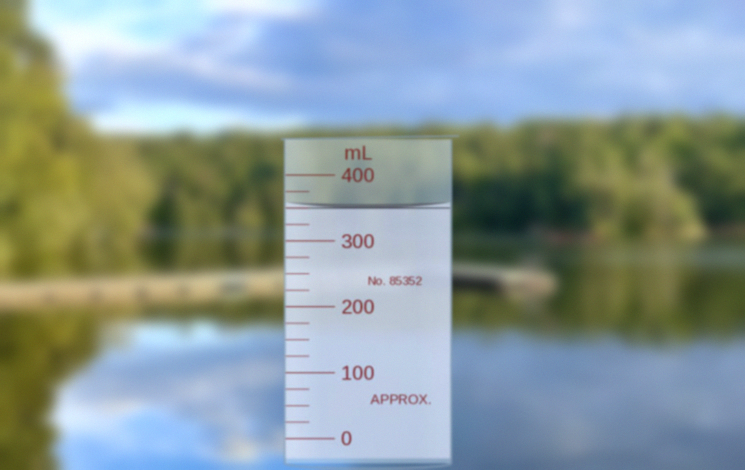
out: 350 mL
